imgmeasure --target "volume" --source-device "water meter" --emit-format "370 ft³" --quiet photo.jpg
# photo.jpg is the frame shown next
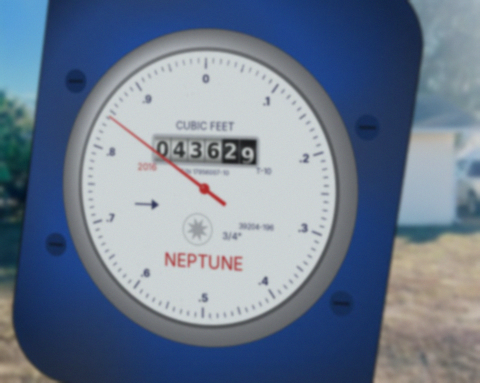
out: 43628.84 ft³
